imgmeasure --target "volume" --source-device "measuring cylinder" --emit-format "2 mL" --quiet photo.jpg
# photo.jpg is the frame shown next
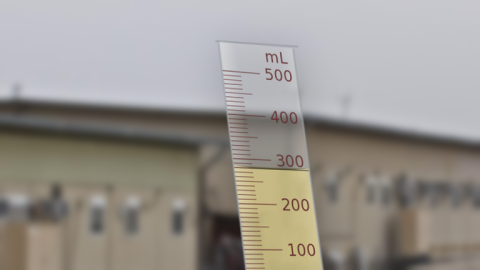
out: 280 mL
